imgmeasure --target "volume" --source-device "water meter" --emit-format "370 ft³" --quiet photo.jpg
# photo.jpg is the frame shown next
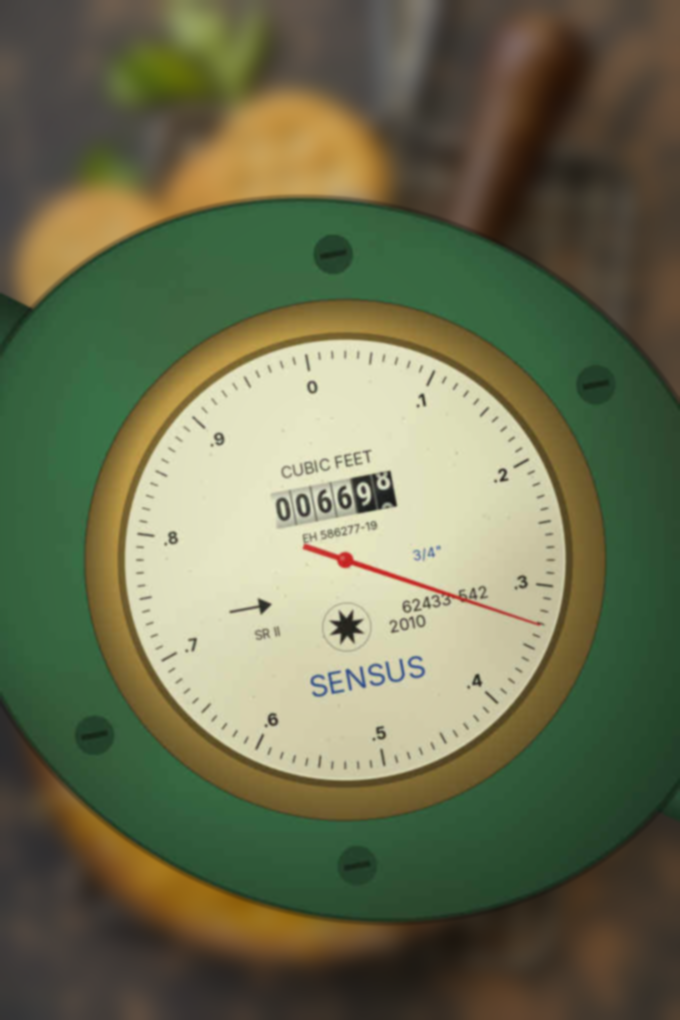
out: 6698.33 ft³
